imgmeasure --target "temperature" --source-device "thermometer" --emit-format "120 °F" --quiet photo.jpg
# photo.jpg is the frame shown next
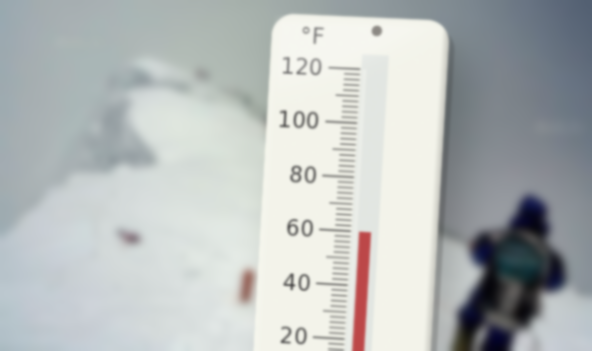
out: 60 °F
